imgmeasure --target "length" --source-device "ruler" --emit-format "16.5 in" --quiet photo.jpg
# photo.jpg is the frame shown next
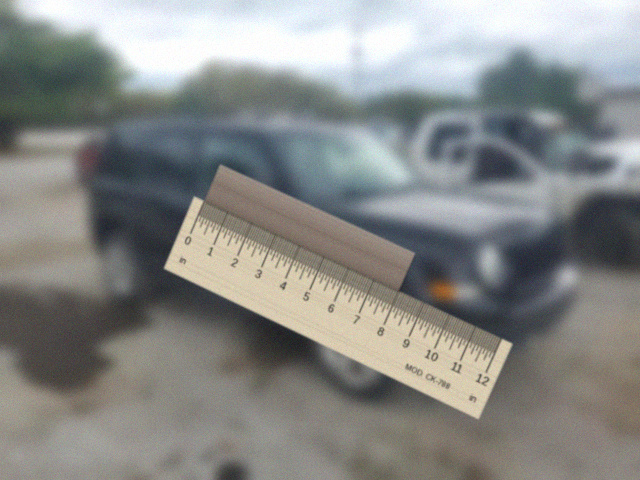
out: 8 in
